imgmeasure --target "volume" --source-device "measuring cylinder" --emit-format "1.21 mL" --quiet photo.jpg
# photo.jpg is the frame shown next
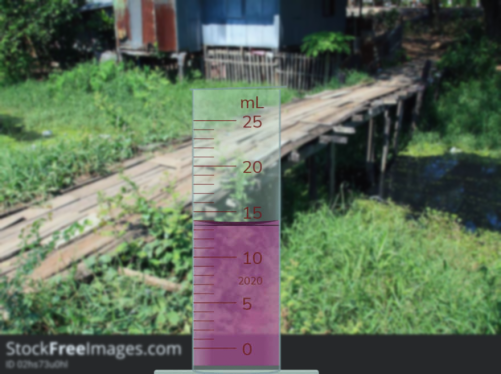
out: 13.5 mL
